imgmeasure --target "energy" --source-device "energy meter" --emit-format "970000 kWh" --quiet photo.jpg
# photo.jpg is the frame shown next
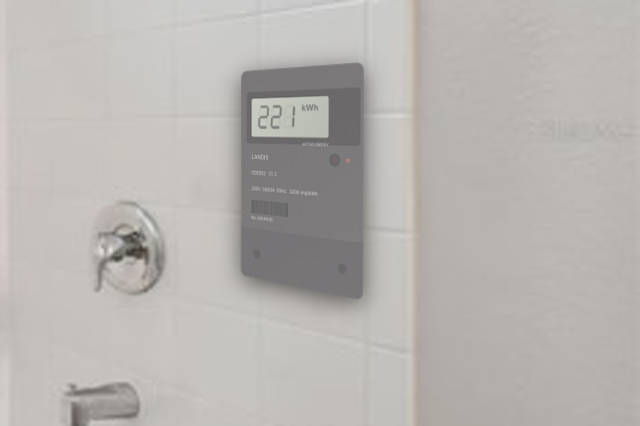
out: 221 kWh
